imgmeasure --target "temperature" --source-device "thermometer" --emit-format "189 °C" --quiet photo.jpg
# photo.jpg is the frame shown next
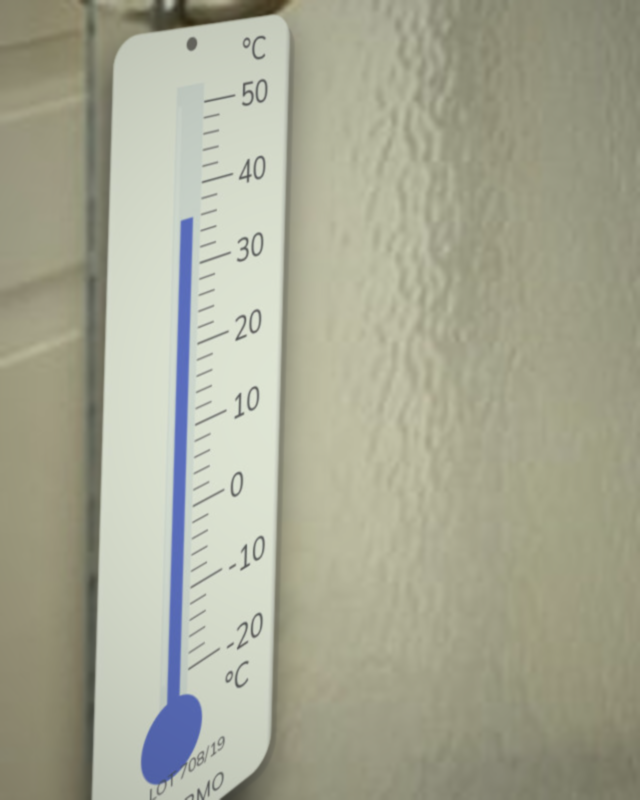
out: 36 °C
